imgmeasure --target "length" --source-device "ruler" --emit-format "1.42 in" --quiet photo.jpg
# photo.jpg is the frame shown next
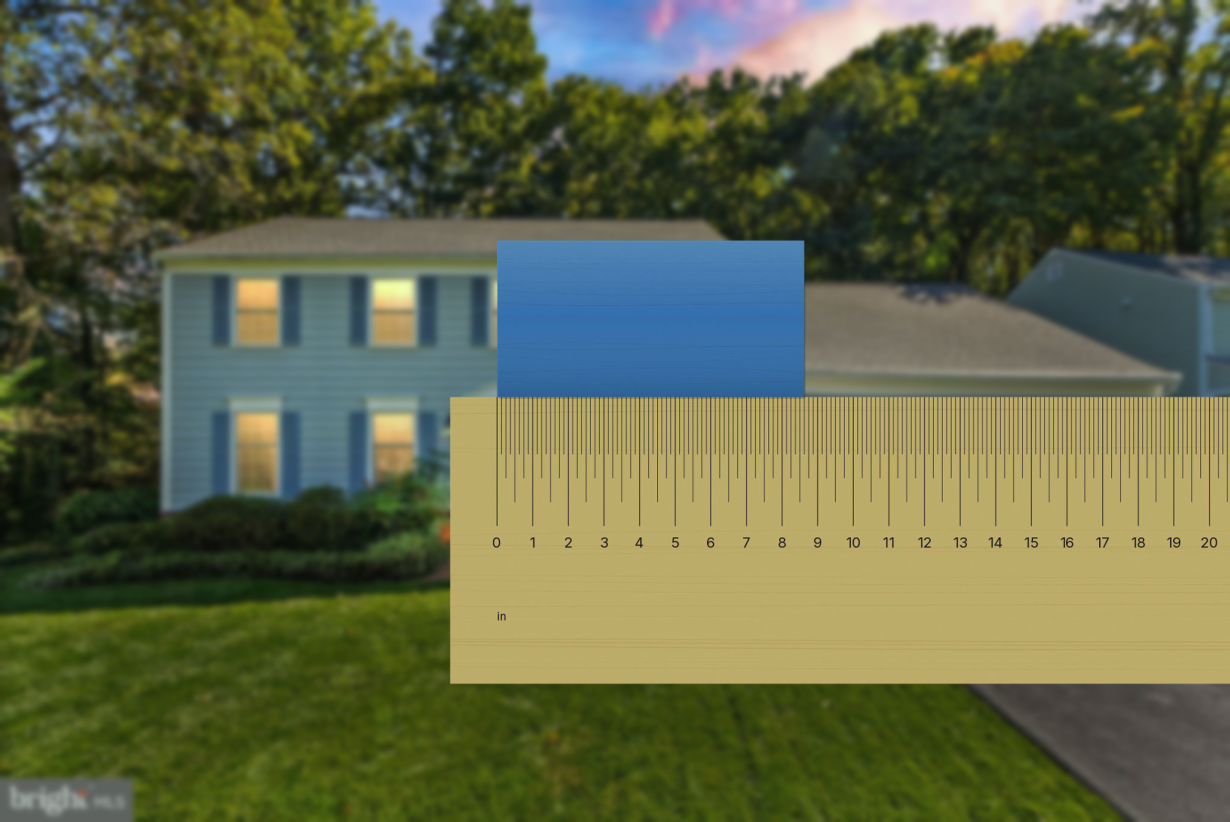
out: 8.625 in
